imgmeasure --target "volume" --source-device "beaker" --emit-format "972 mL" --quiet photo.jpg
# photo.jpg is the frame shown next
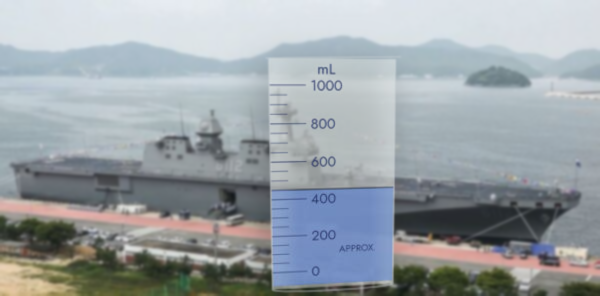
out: 450 mL
